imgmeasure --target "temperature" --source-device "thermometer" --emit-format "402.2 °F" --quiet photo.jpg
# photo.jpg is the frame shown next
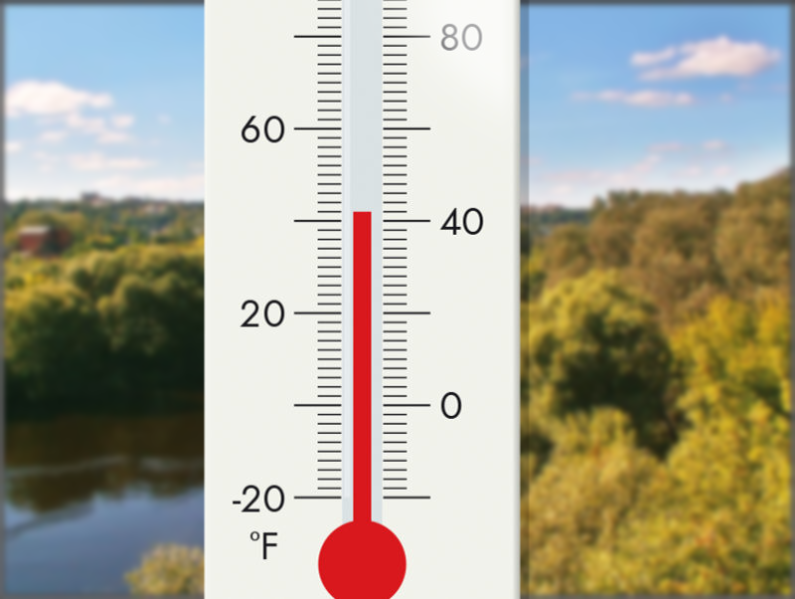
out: 42 °F
